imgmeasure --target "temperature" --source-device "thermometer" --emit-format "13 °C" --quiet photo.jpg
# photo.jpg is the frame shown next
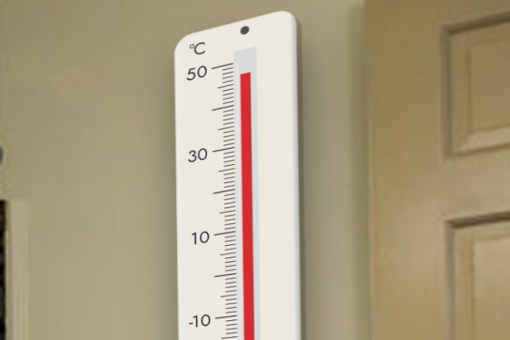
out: 47 °C
